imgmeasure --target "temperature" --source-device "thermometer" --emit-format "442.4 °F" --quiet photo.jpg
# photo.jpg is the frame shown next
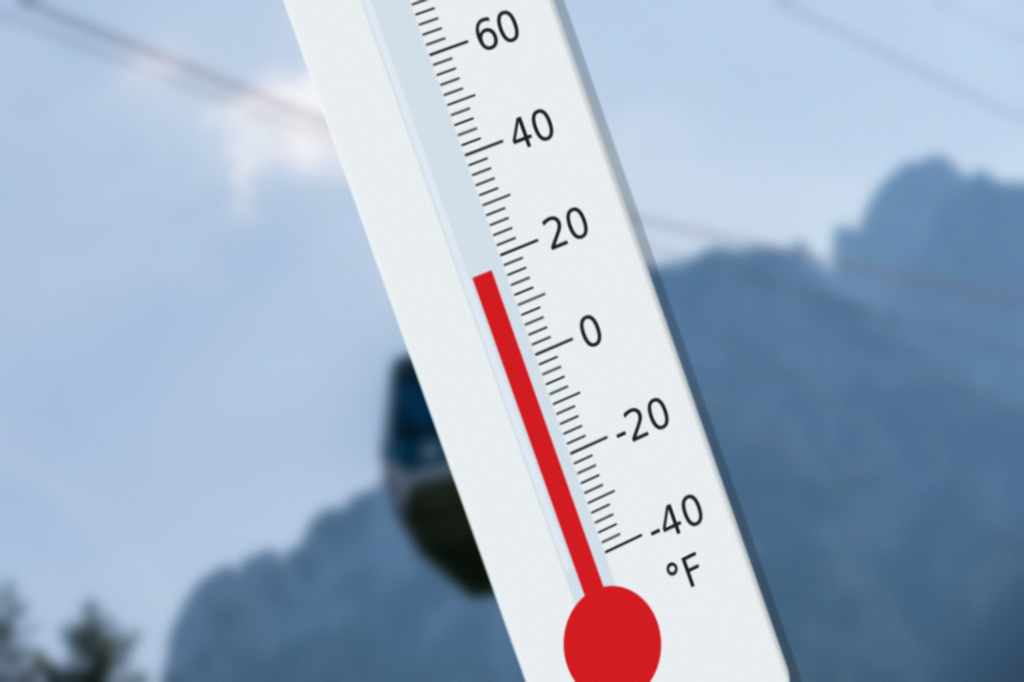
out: 18 °F
